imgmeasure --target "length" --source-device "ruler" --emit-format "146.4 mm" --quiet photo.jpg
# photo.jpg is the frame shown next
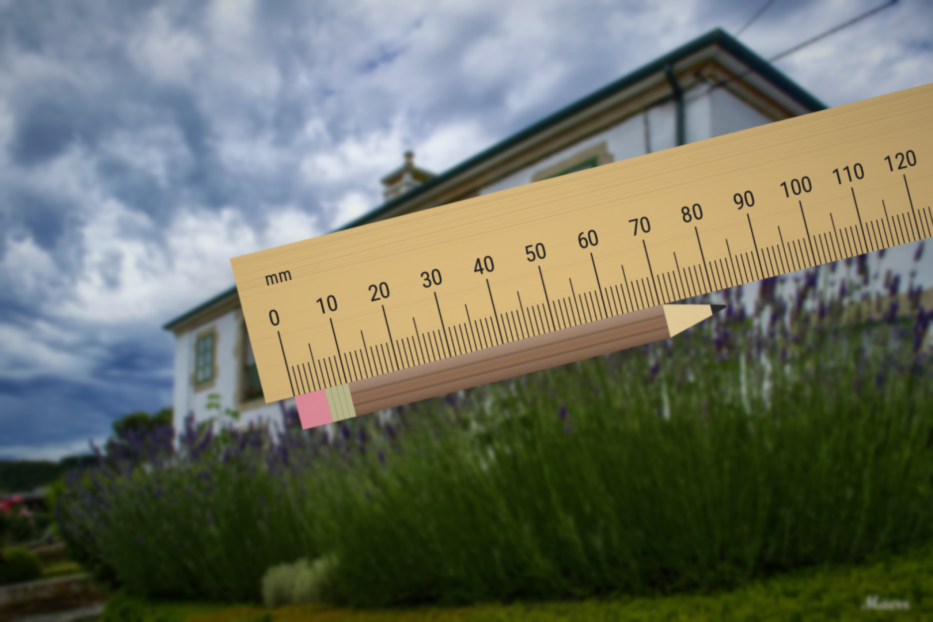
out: 82 mm
